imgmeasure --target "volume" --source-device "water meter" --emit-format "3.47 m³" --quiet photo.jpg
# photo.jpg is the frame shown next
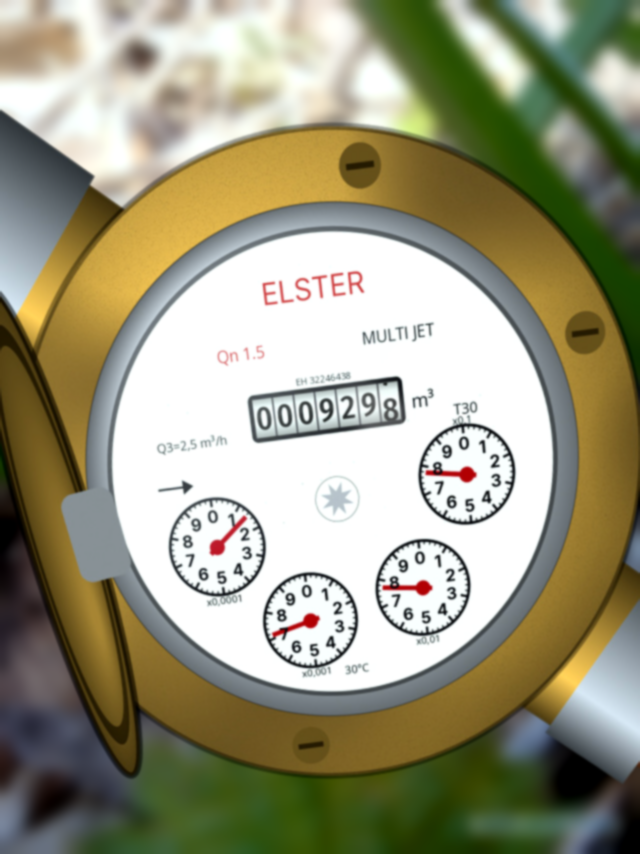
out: 9297.7771 m³
